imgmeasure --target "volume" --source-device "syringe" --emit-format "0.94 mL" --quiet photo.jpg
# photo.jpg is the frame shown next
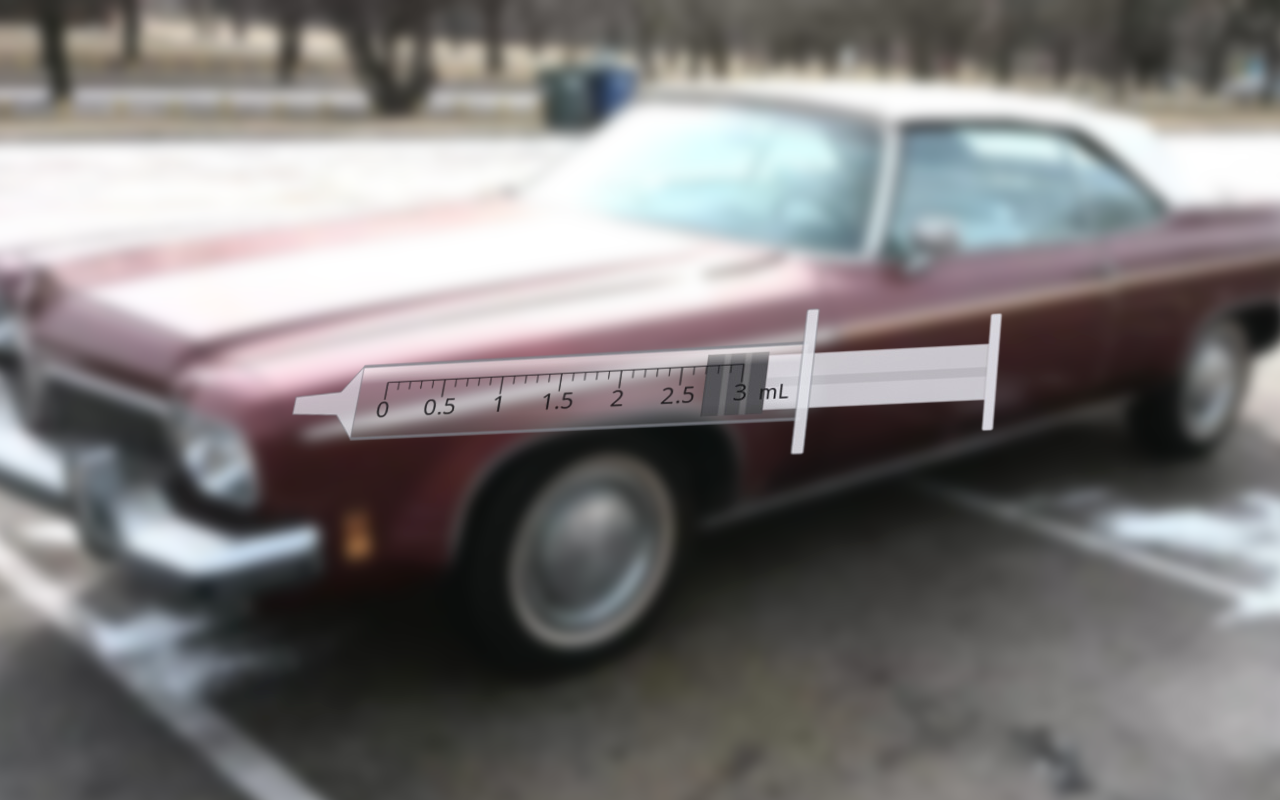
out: 2.7 mL
